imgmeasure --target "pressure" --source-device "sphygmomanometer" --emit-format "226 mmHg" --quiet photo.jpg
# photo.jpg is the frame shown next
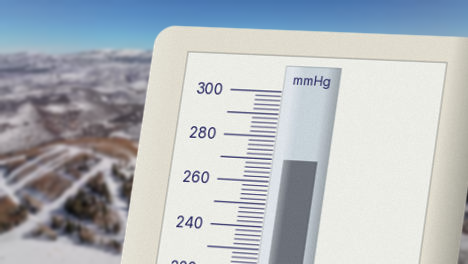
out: 270 mmHg
